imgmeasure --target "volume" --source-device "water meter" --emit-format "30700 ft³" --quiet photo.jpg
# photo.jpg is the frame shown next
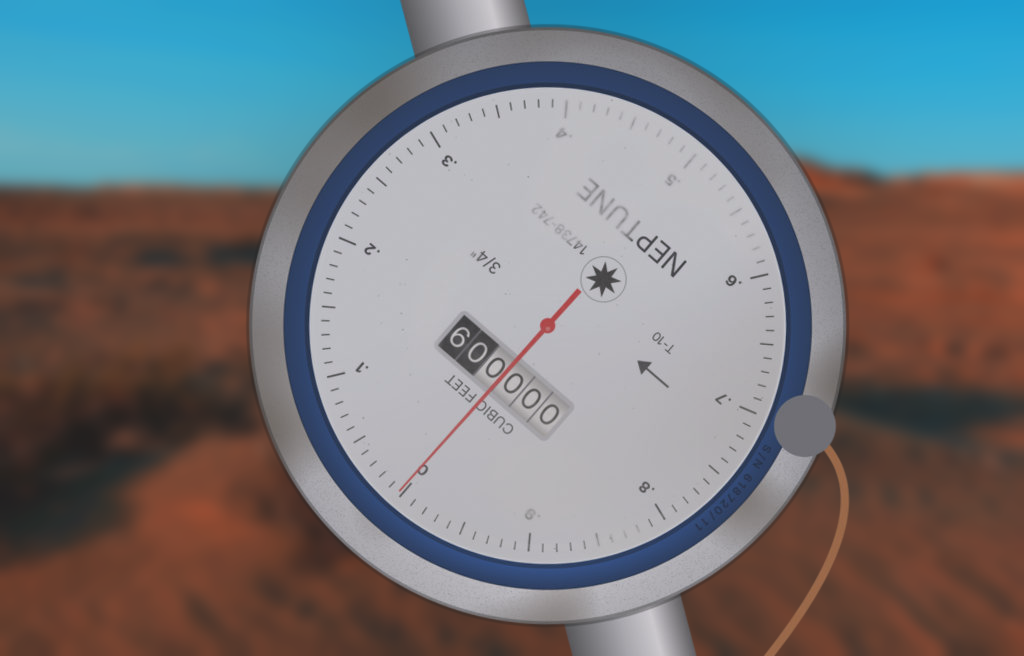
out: 9.00 ft³
